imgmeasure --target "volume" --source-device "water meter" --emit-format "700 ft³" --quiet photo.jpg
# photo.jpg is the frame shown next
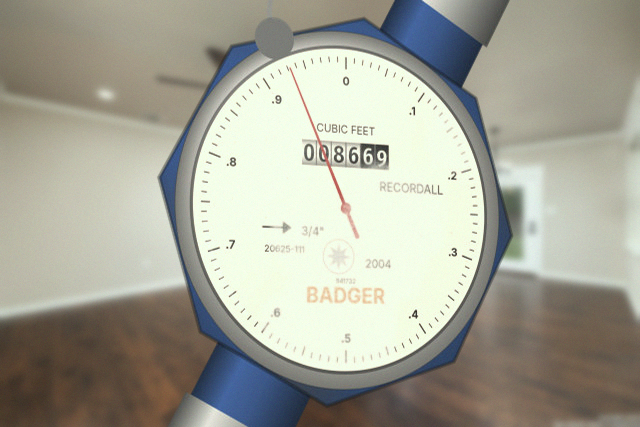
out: 8668.93 ft³
